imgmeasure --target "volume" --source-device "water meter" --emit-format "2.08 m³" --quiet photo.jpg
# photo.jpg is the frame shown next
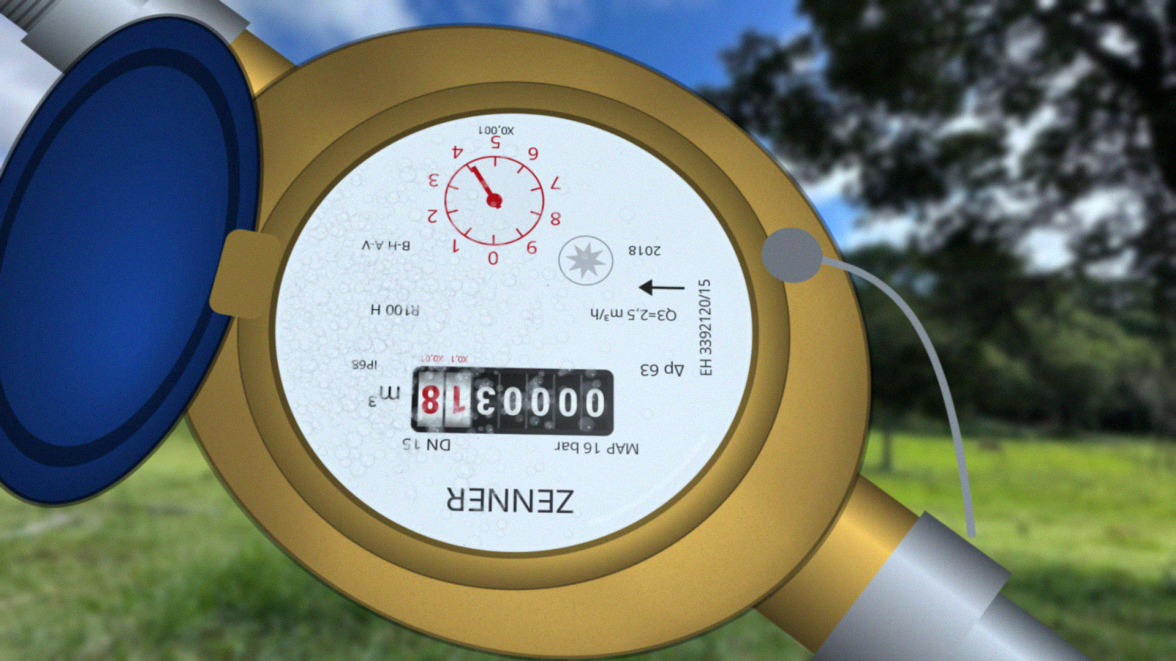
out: 3.184 m³
